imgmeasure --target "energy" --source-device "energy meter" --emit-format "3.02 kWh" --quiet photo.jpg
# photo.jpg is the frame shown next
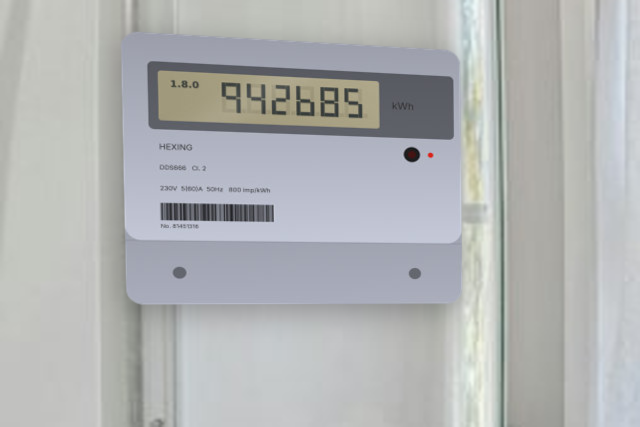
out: 942685 kWh
